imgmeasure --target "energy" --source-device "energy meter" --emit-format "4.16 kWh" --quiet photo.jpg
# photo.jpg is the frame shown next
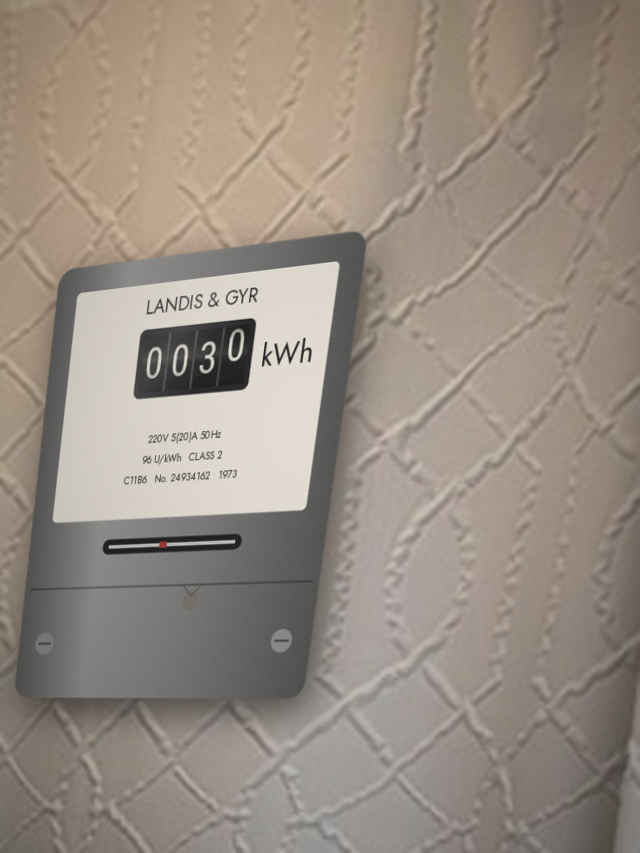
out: 30 kWh
